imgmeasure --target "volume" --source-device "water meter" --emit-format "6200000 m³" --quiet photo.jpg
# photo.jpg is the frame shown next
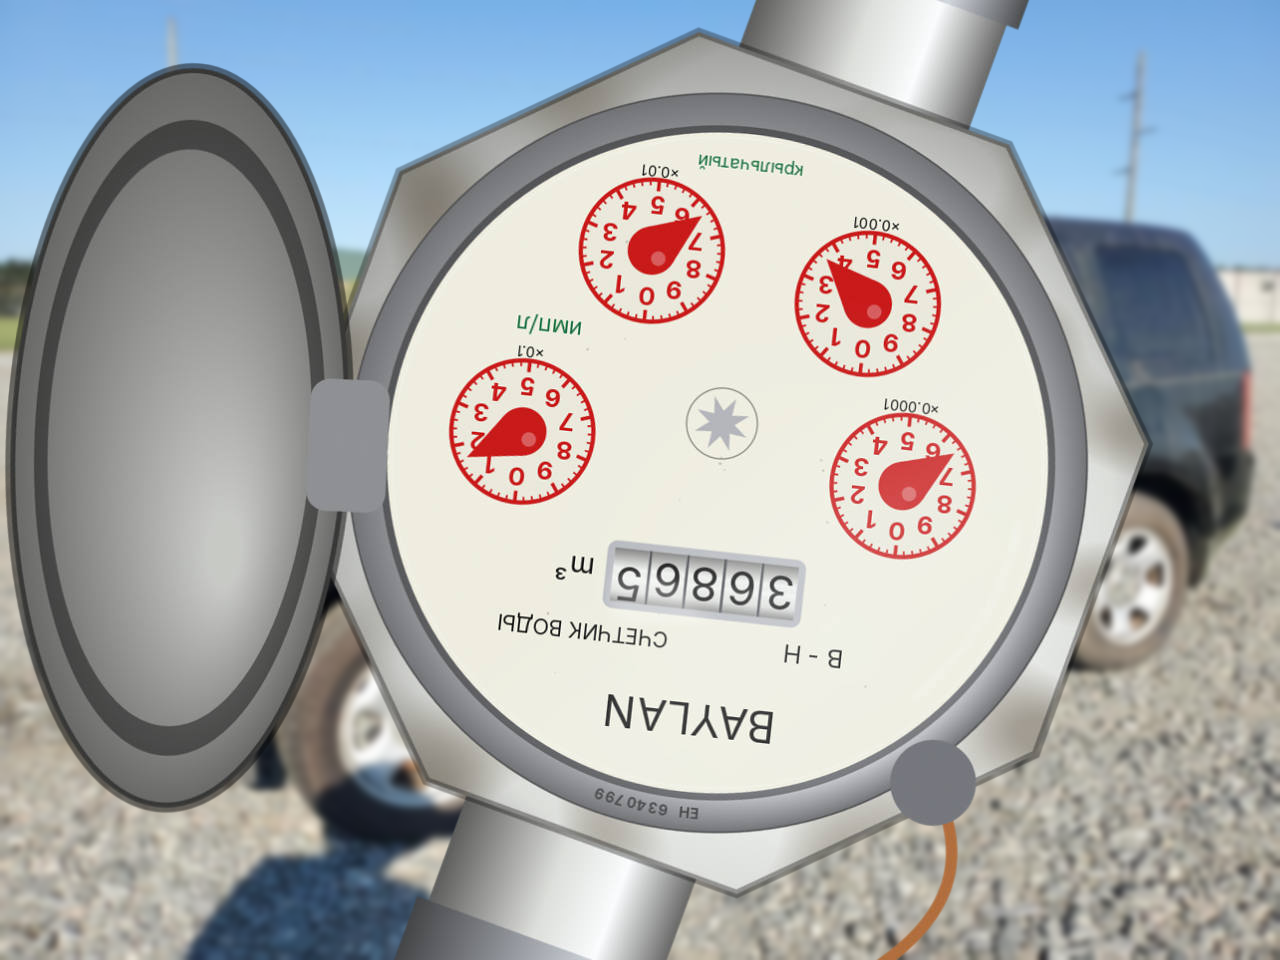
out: 36865.1636 m³
